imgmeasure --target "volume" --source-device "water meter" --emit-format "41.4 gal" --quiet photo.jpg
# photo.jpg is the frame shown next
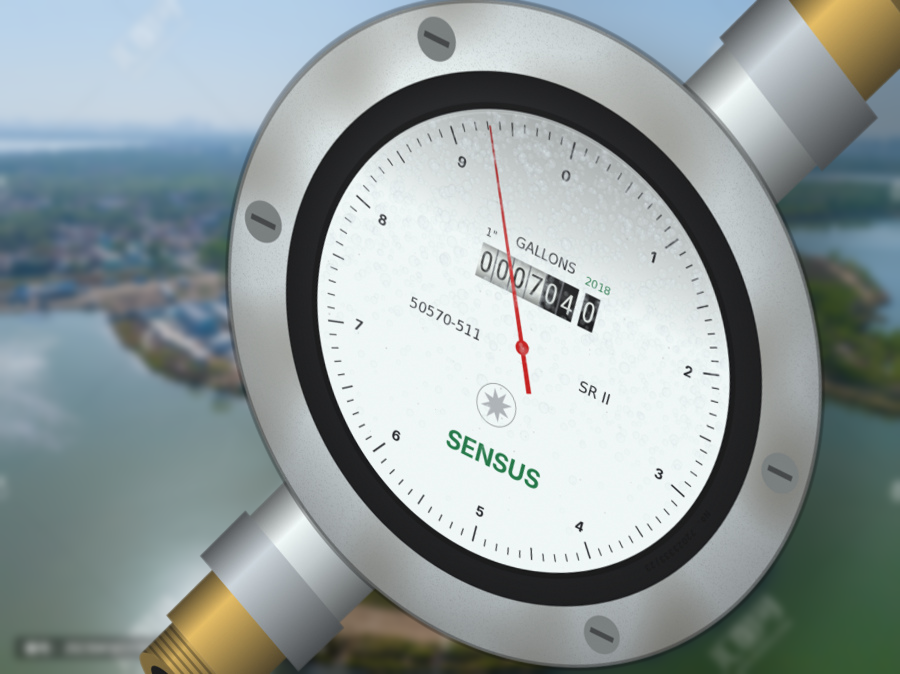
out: 7039.3 gal
